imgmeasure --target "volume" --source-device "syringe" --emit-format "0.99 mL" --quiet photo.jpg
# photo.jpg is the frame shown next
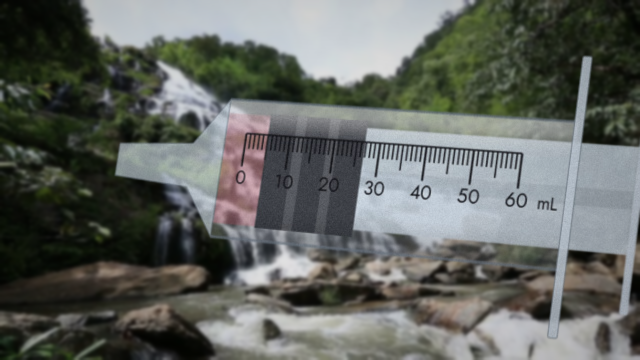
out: 5 mL
